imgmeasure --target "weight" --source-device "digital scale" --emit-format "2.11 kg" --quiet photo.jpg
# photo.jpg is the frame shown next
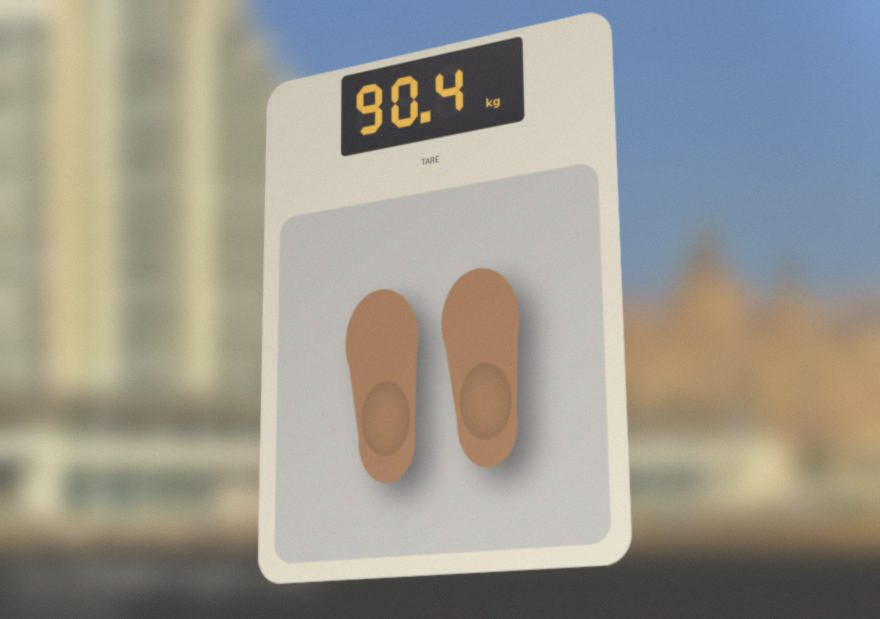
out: 90.4 kg
